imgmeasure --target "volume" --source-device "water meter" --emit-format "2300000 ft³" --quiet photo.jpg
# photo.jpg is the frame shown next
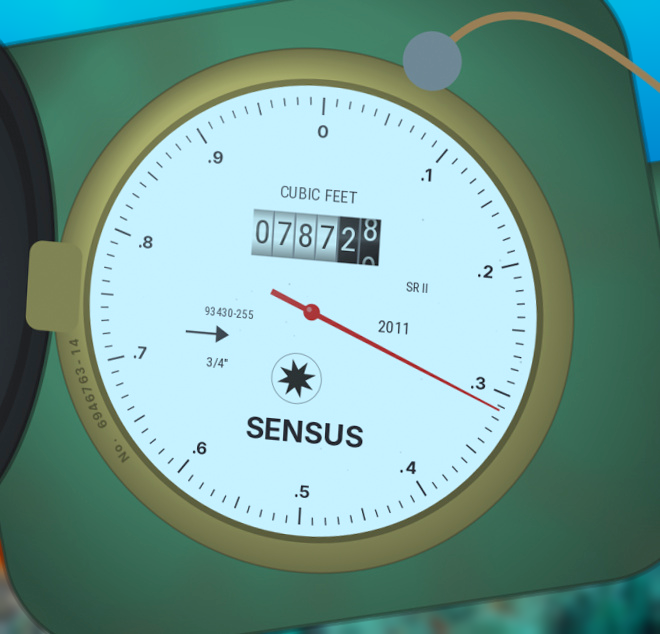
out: 78728.31 ft³
